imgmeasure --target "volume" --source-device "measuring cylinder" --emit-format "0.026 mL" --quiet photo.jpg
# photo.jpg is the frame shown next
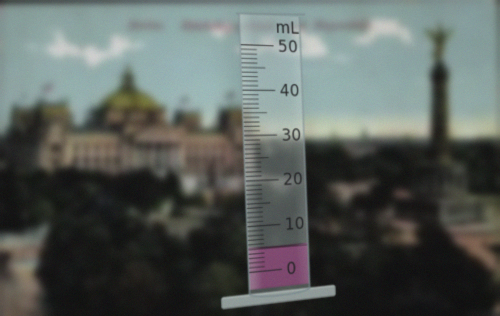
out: 5 mL
